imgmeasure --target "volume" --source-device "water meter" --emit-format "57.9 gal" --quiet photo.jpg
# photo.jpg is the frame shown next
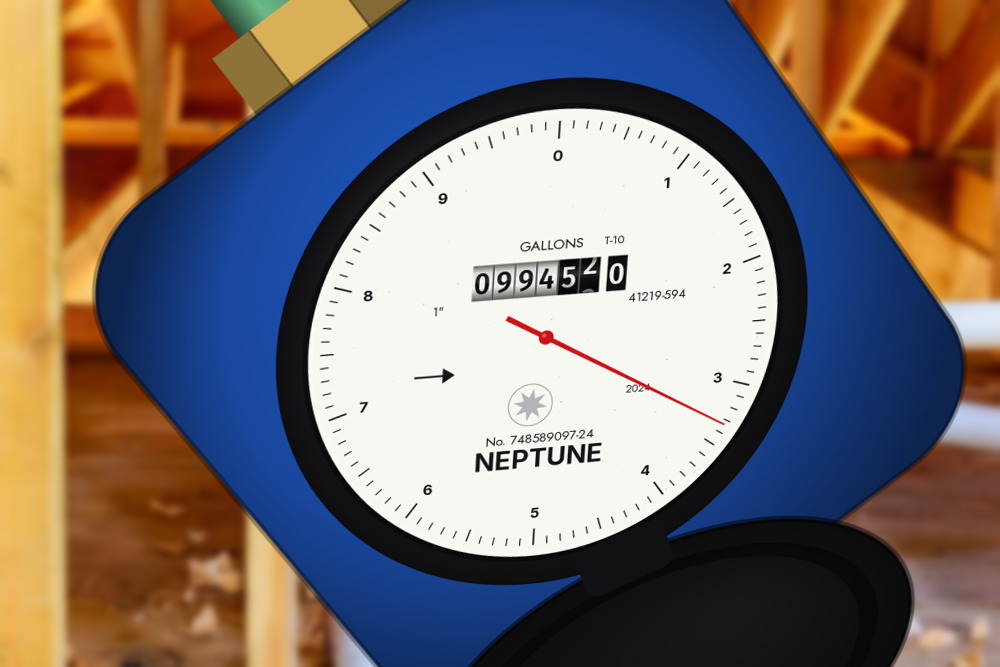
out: 994523.3 gal
